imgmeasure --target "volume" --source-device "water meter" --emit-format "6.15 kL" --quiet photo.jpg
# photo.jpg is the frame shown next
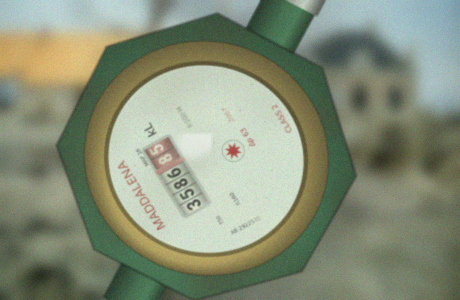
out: 3586.85 kL
